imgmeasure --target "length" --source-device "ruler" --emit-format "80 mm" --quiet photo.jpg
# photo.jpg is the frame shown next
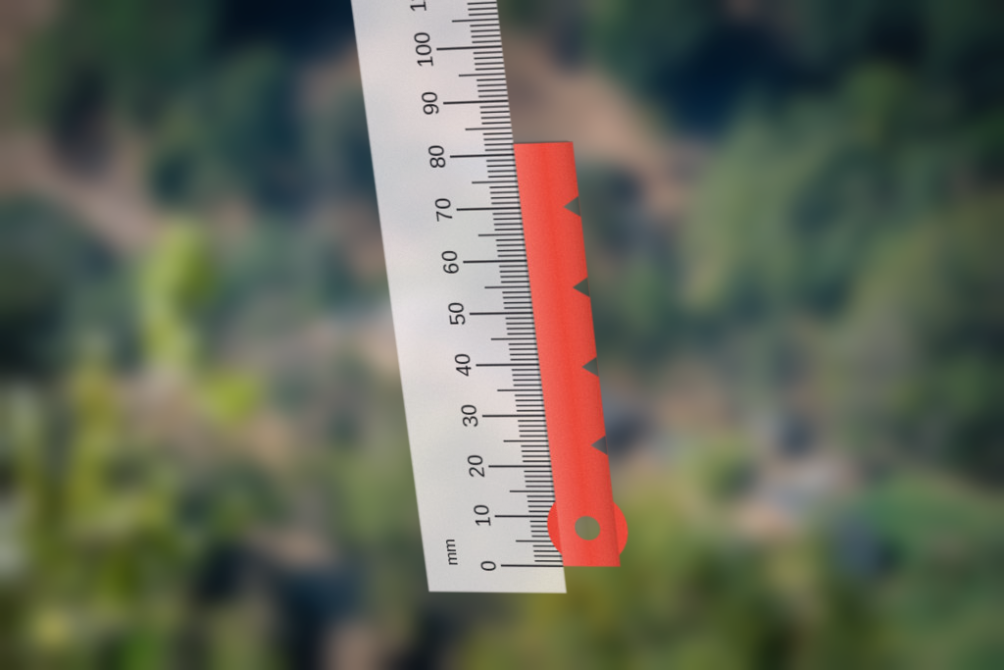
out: 82 mm
